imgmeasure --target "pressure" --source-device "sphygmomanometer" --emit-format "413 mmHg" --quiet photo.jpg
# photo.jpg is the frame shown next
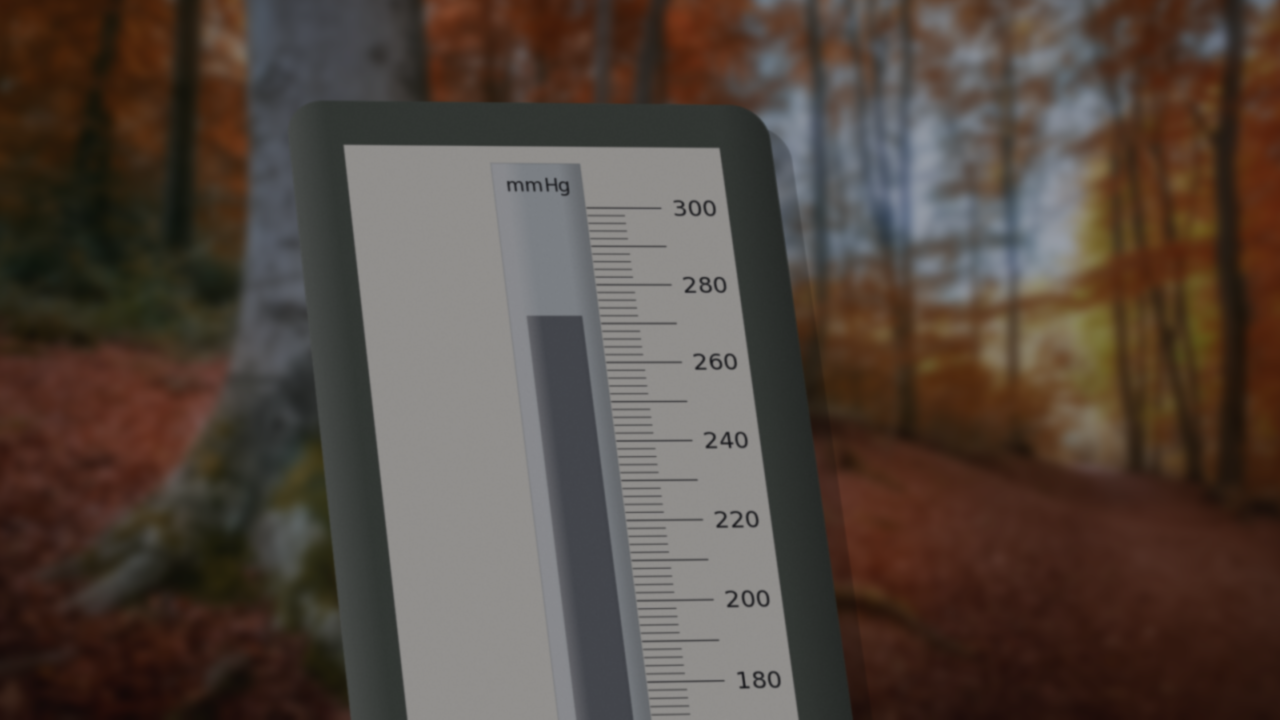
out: 272 mmHg
